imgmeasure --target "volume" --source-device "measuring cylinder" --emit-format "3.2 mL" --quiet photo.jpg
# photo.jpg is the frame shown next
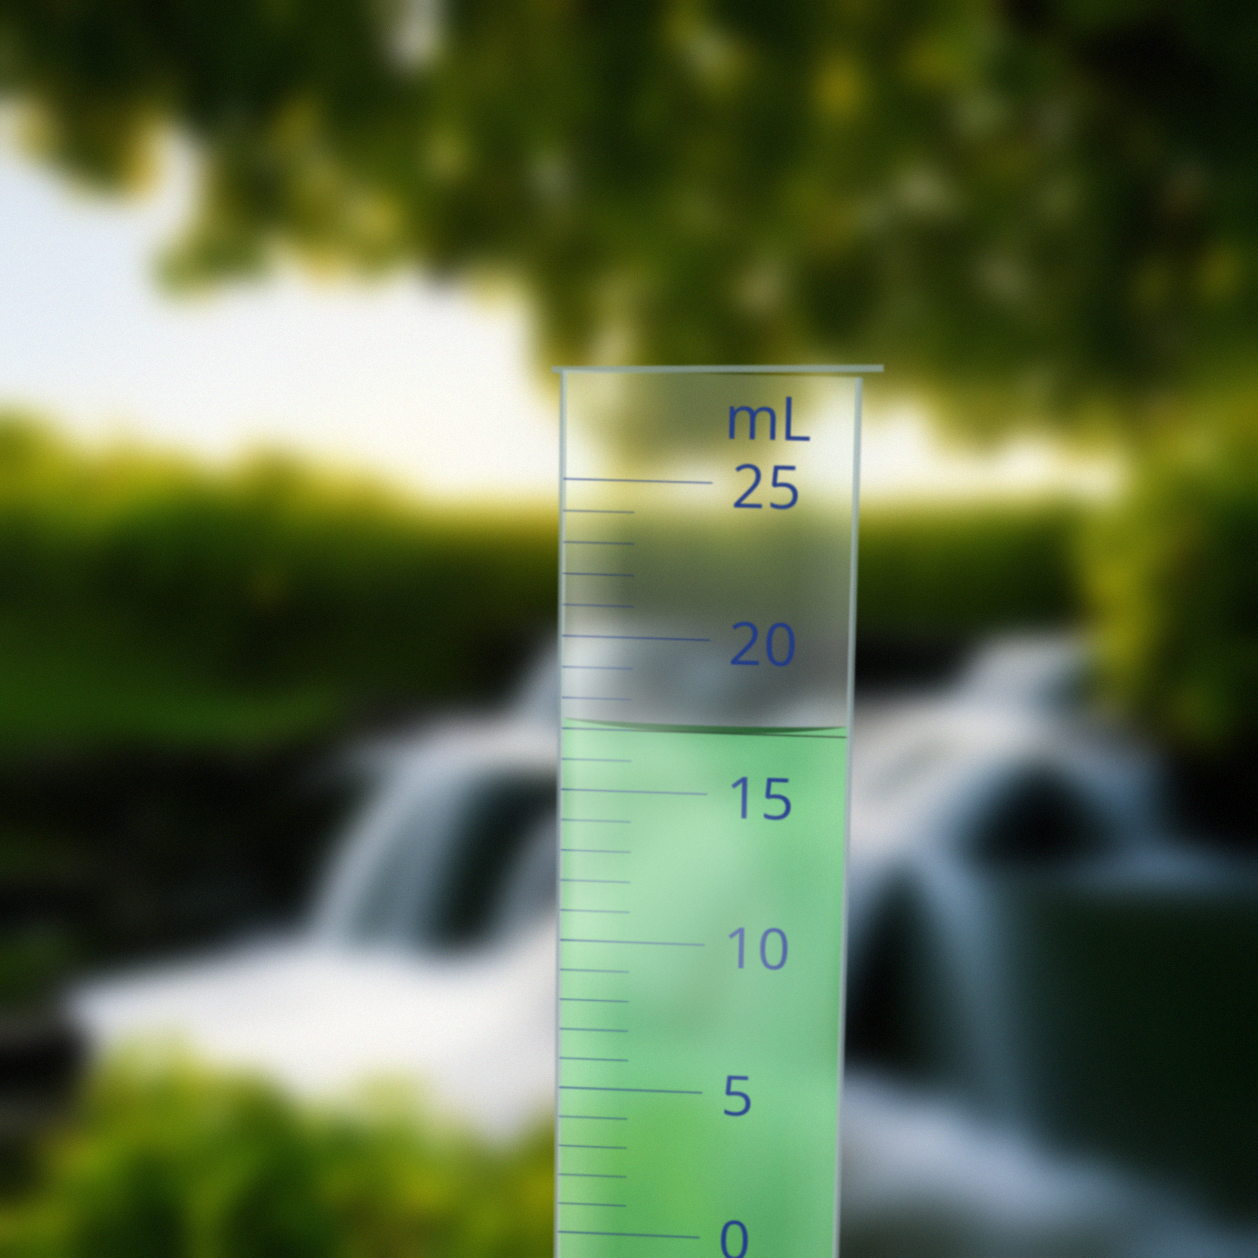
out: 17 mL
